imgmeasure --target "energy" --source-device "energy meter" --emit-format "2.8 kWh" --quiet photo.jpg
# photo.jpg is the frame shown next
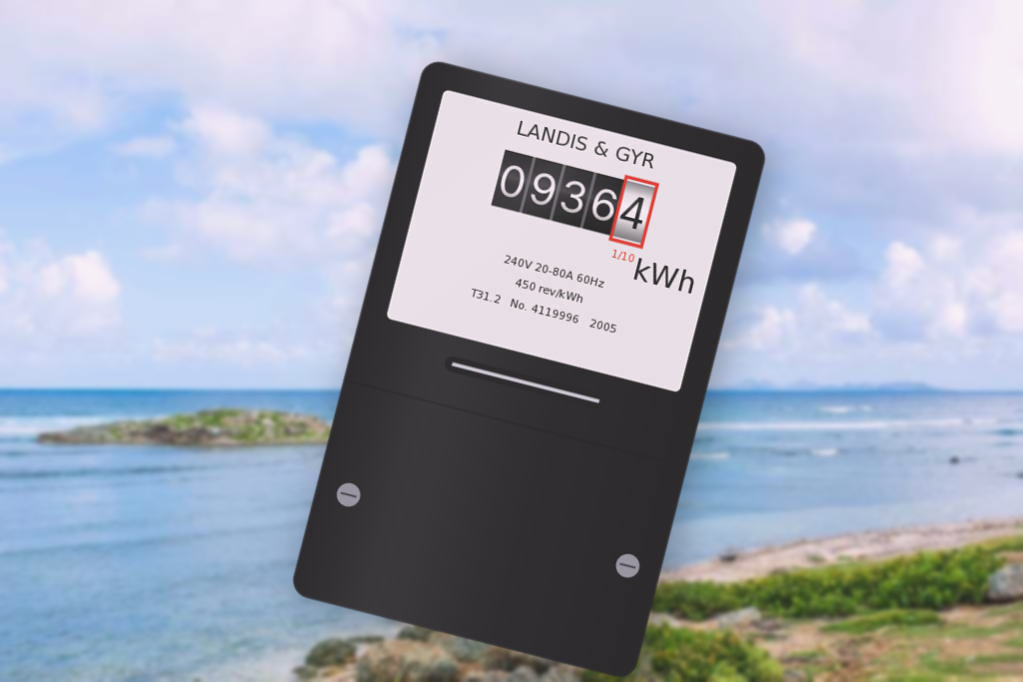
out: 936.4 kWh
